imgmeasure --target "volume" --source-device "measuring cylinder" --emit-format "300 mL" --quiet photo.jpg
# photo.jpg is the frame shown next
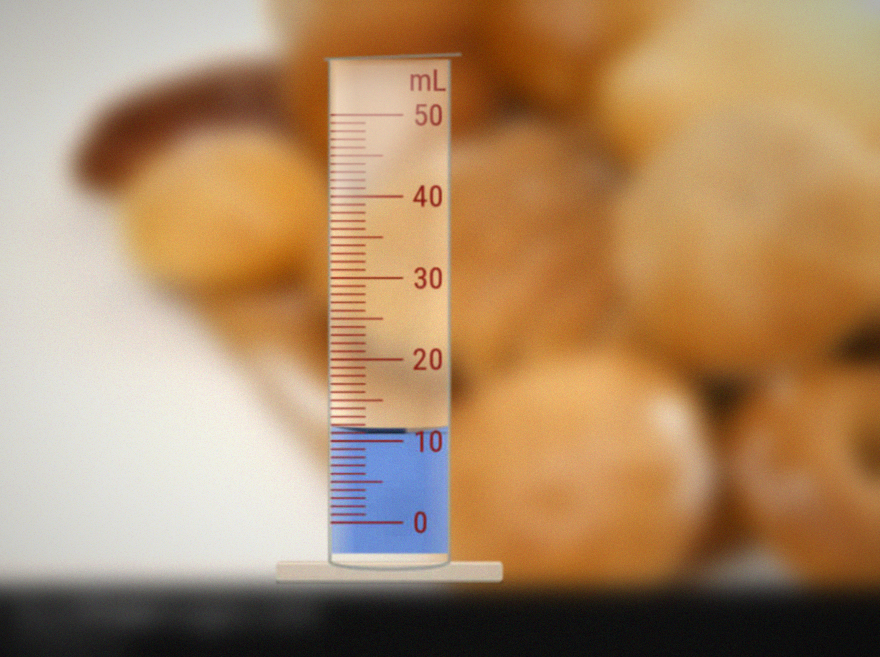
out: 11 mL
